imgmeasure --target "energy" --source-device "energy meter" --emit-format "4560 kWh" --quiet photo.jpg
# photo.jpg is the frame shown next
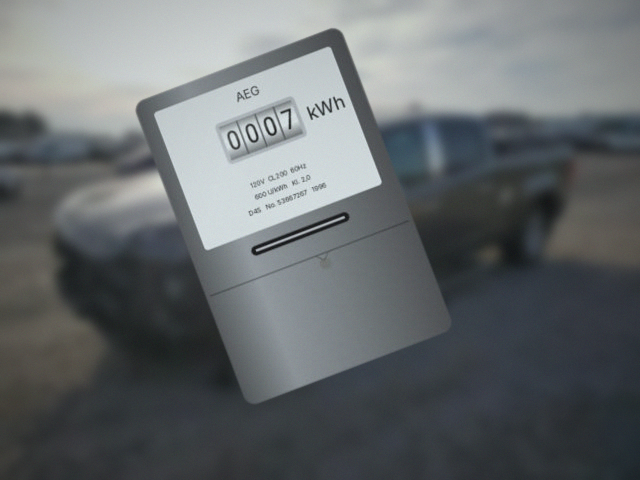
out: 7 kWh
